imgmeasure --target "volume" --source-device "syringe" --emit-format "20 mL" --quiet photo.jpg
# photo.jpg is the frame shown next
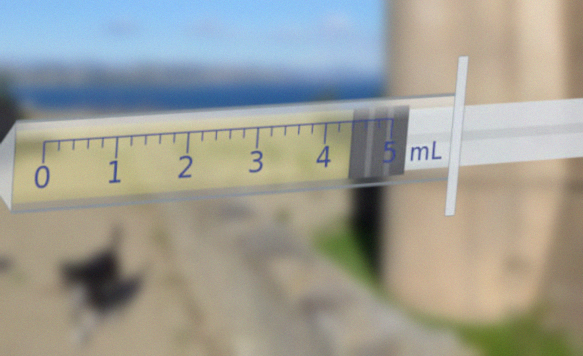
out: 4.4 mL
